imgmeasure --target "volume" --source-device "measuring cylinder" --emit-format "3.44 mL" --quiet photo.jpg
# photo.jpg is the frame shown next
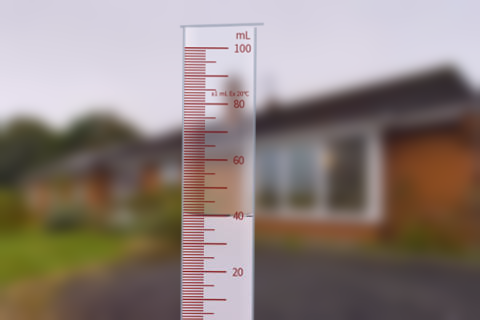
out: 40 mL
